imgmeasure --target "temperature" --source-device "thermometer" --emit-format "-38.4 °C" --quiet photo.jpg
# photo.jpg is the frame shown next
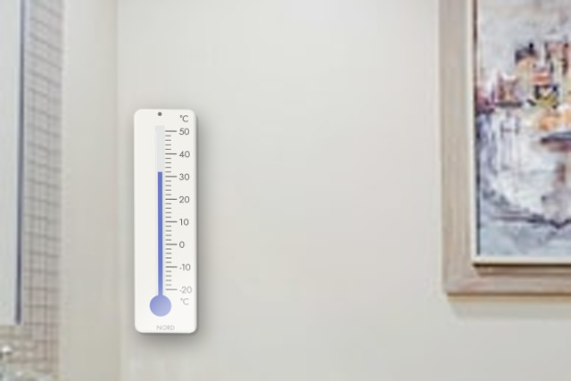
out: 32 °C
